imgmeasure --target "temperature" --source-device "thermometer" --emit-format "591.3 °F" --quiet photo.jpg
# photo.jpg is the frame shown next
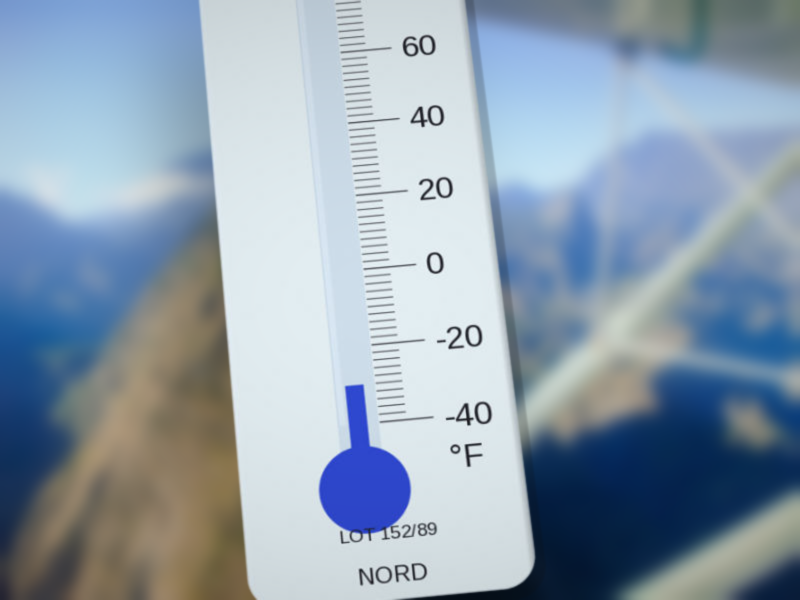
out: -30 °F
